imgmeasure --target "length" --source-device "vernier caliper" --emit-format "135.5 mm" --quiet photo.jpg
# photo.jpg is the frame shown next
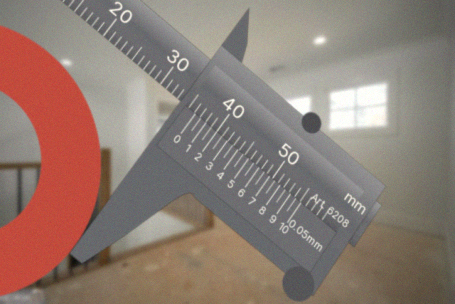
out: 36.2 mm
